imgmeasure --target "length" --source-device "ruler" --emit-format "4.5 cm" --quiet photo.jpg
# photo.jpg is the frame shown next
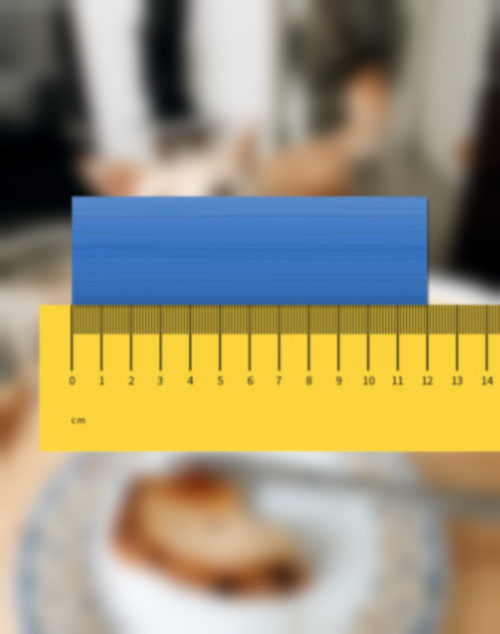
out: 12 cm
